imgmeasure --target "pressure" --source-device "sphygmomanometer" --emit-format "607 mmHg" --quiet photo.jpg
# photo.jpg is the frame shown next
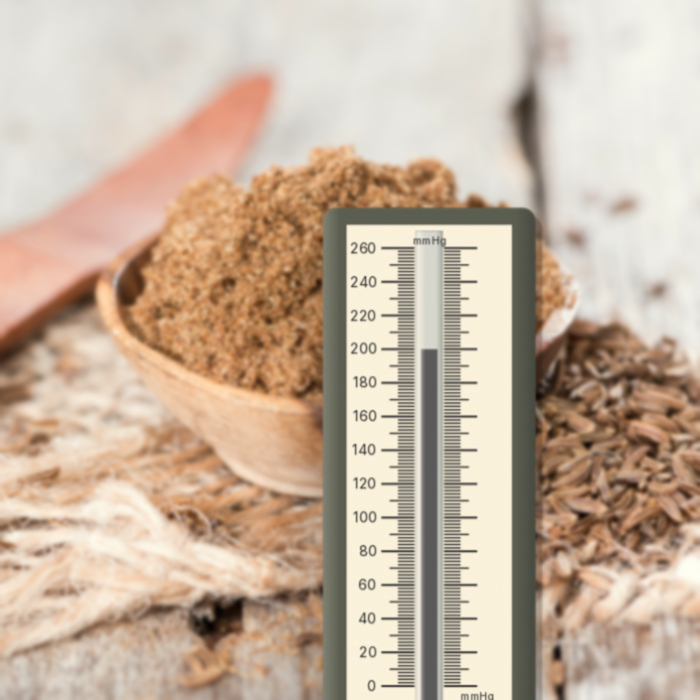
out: 200 mmHg
